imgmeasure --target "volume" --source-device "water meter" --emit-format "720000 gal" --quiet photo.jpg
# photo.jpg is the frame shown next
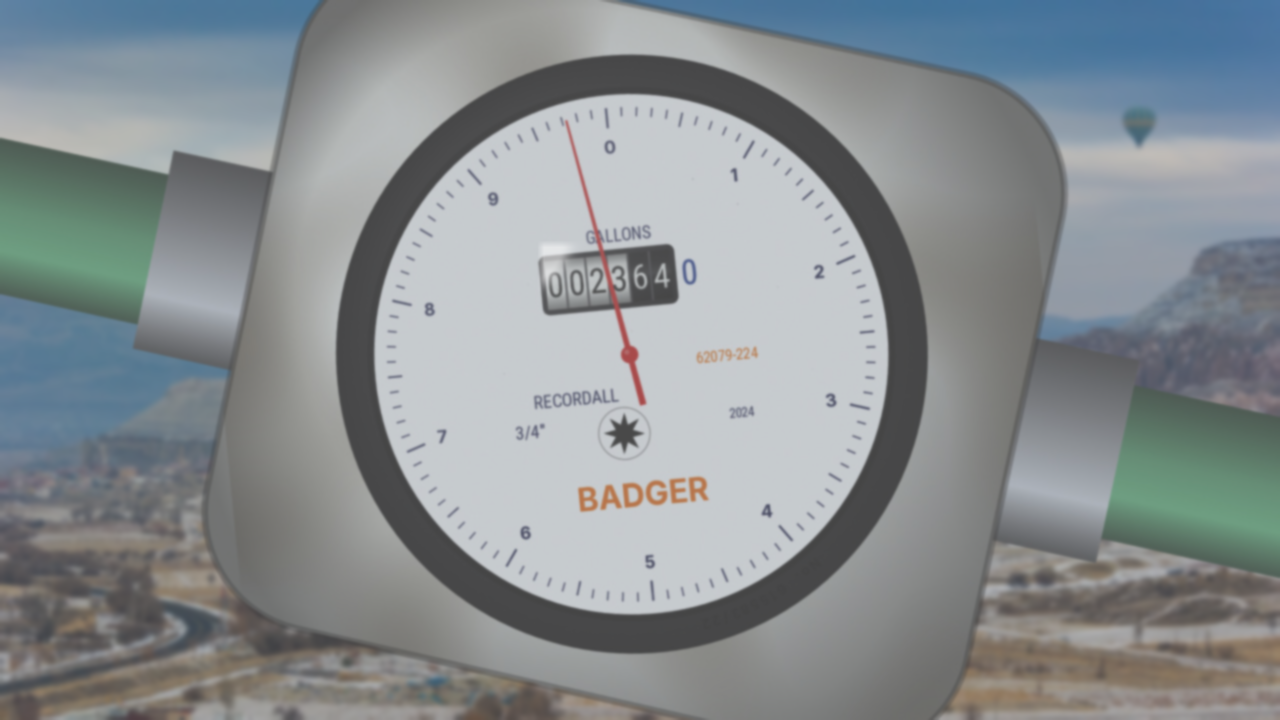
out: 23639.7 gal
